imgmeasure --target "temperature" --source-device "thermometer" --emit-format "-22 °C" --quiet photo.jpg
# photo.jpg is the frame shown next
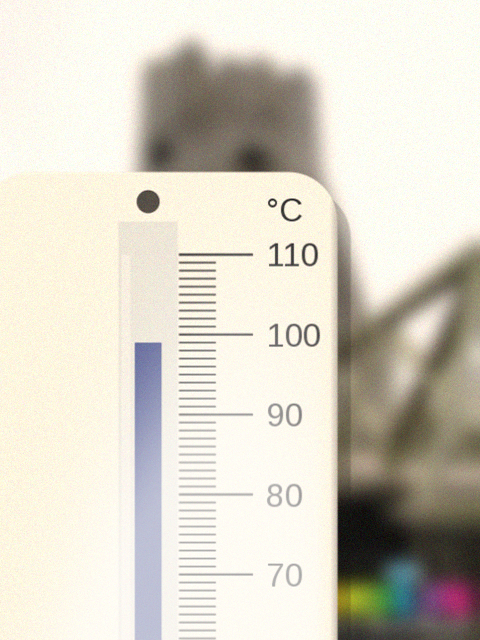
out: 99 °C
